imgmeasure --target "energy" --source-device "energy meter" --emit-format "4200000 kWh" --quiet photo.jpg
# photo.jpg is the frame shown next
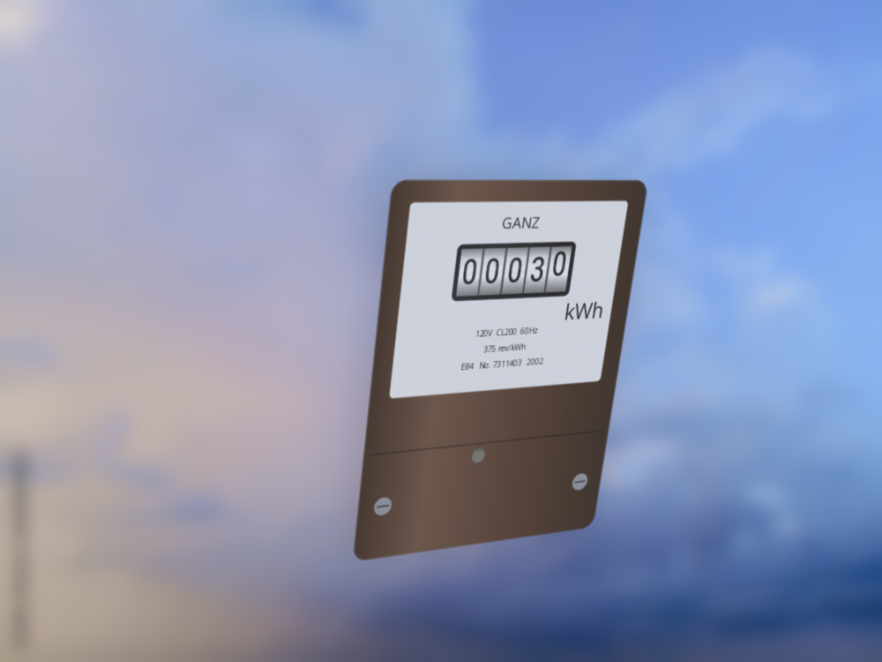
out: 30 kWh
